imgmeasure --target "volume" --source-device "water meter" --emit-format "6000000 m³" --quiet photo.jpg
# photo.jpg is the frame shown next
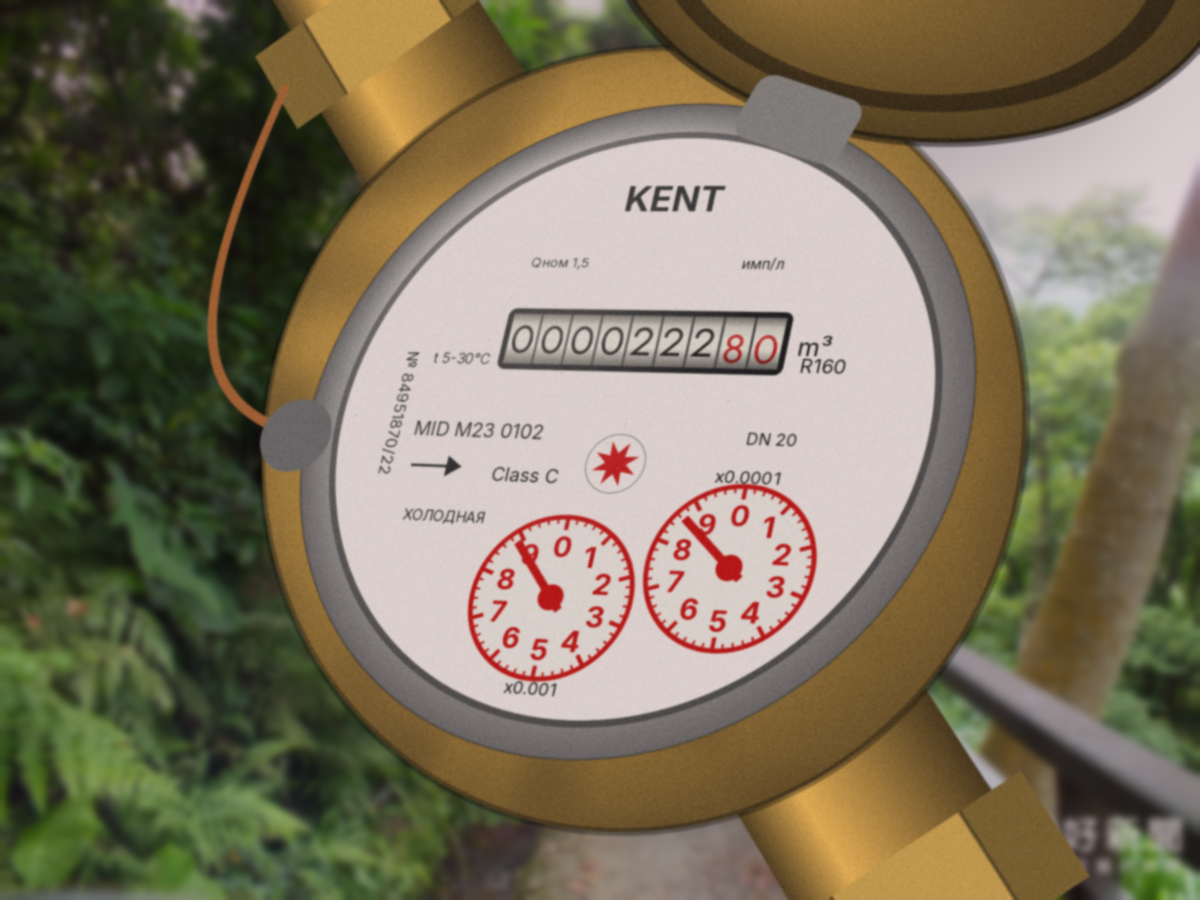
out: 222.7988 m³
